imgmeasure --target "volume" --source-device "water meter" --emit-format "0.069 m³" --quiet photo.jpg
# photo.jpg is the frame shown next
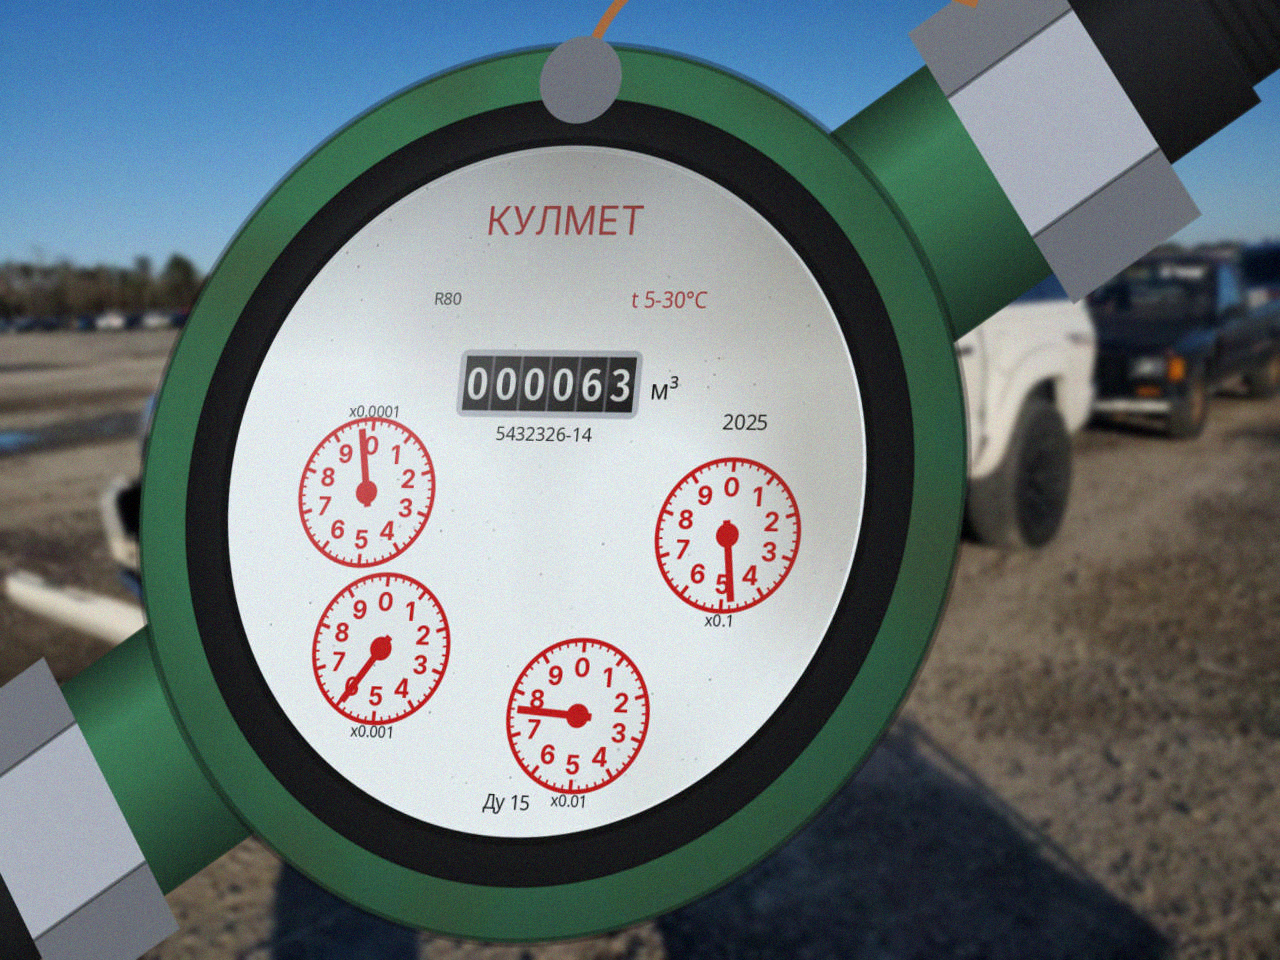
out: 63.4759 m³
